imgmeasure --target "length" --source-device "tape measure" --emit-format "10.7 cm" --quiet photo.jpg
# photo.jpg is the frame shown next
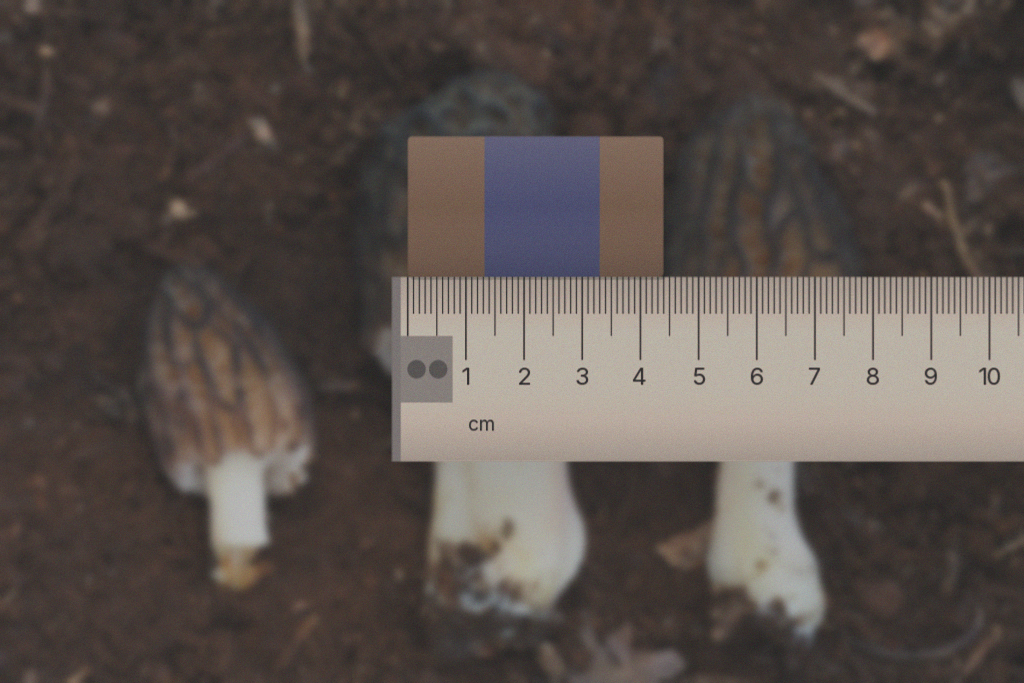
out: 4.4 cm
